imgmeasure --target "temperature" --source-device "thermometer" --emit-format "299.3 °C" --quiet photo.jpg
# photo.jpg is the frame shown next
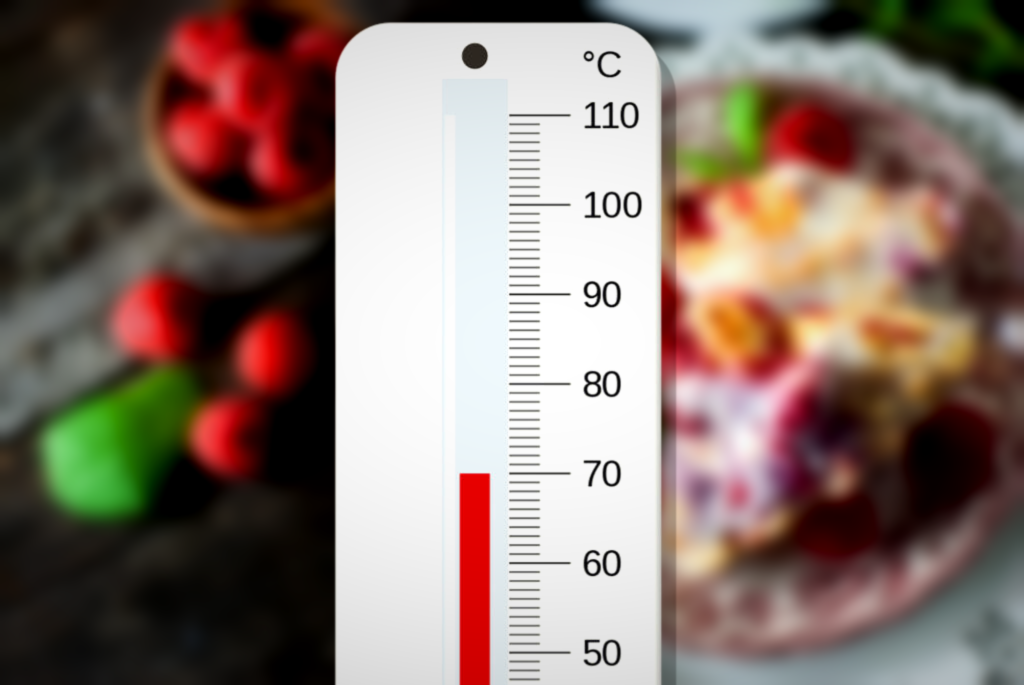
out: 70 °C
